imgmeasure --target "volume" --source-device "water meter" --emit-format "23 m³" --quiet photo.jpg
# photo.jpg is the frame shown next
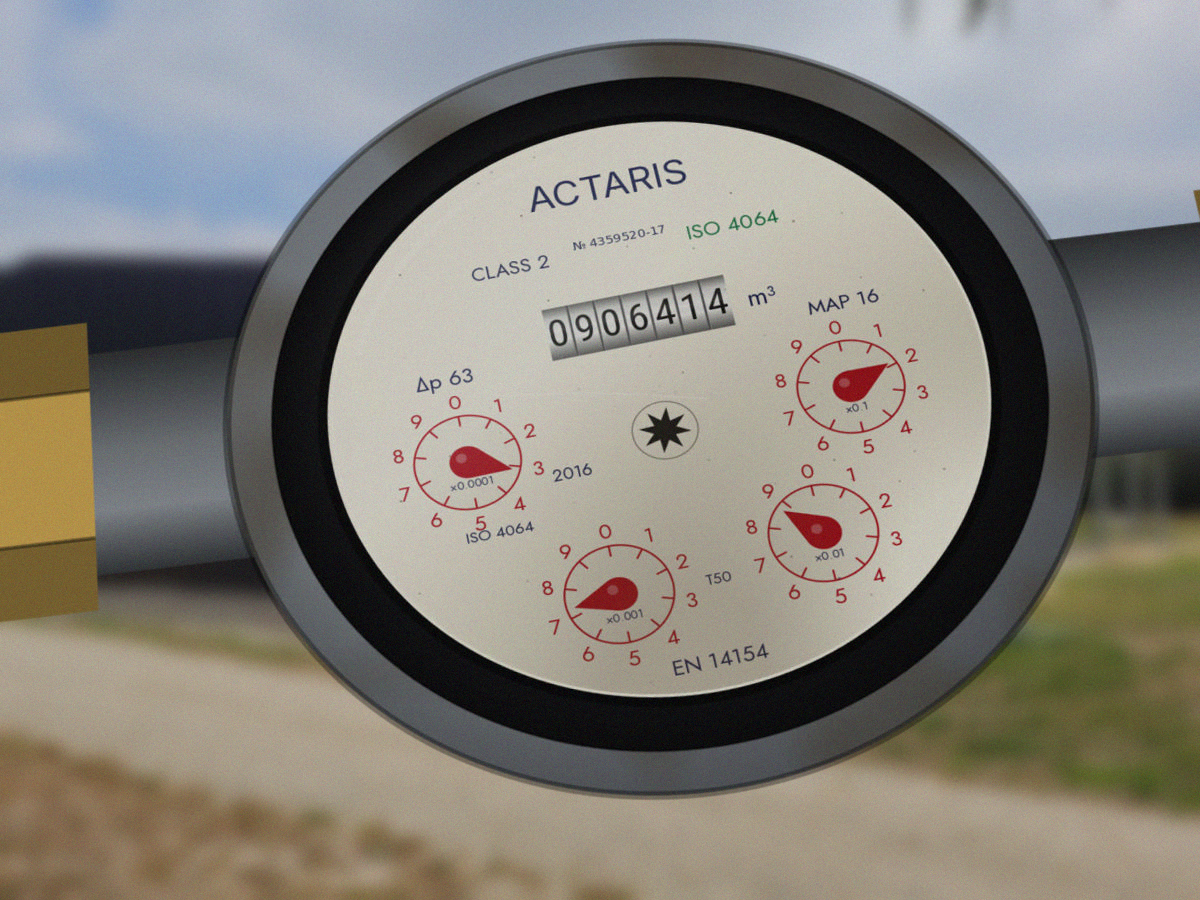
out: 906414.1873 m³
